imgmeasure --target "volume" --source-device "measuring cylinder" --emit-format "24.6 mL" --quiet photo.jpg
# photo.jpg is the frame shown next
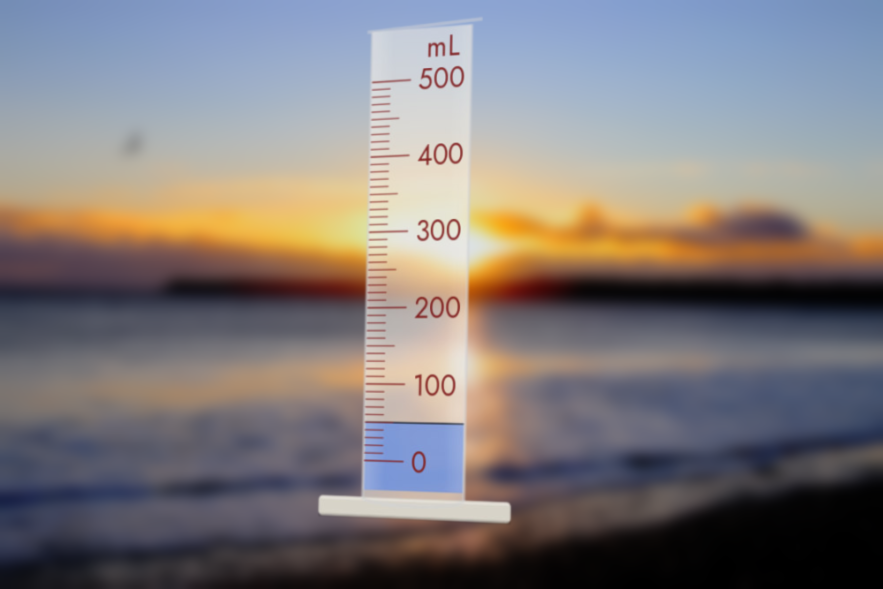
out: 50 mL
